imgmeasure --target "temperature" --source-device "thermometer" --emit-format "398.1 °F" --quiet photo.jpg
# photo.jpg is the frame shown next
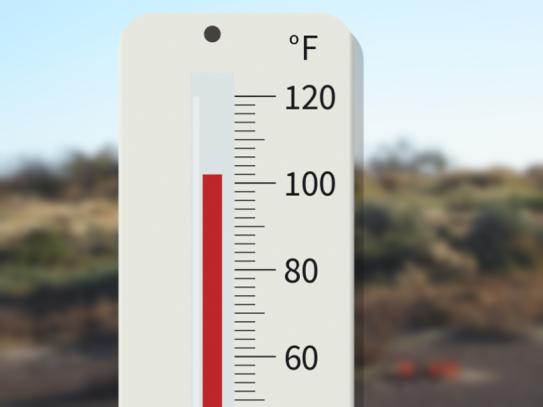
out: 102 °F
